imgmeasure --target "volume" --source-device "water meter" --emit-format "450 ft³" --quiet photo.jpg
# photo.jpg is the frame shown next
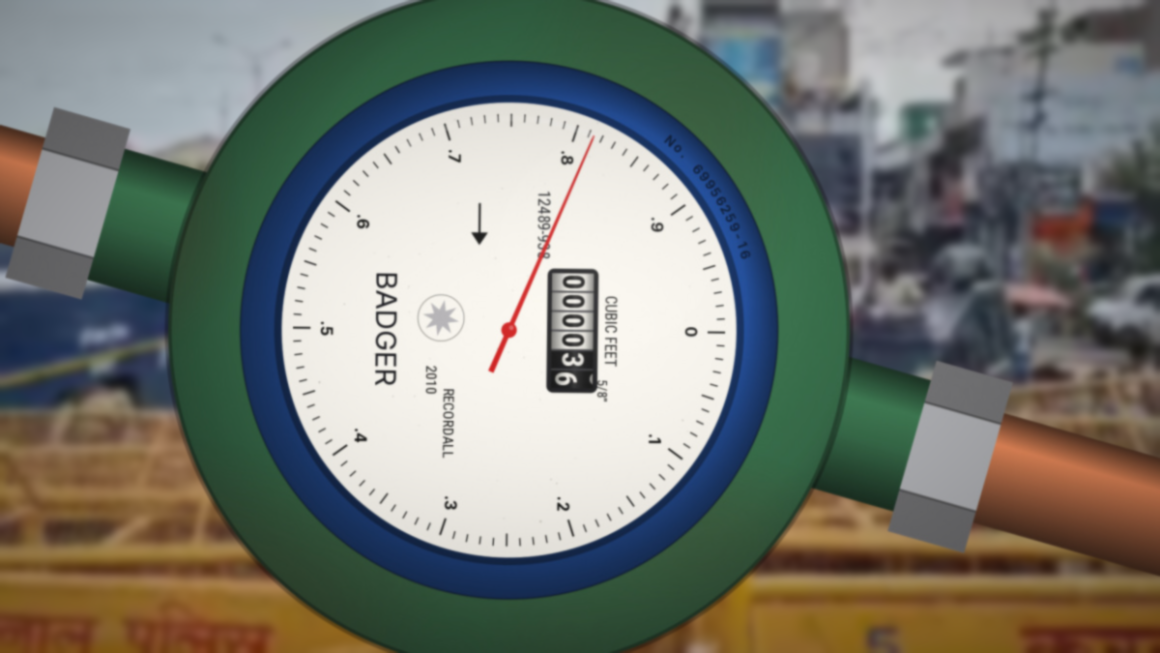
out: 35.81 ft³
